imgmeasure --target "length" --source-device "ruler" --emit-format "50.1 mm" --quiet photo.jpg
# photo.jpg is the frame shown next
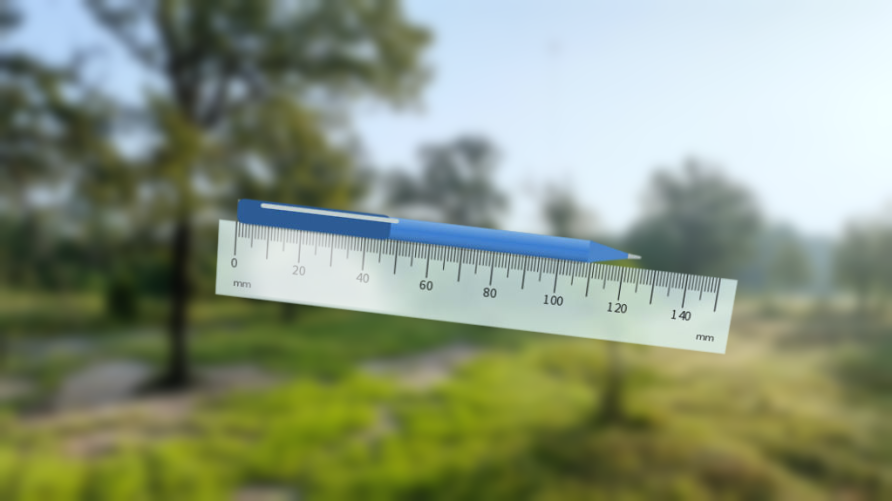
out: 125 mm
